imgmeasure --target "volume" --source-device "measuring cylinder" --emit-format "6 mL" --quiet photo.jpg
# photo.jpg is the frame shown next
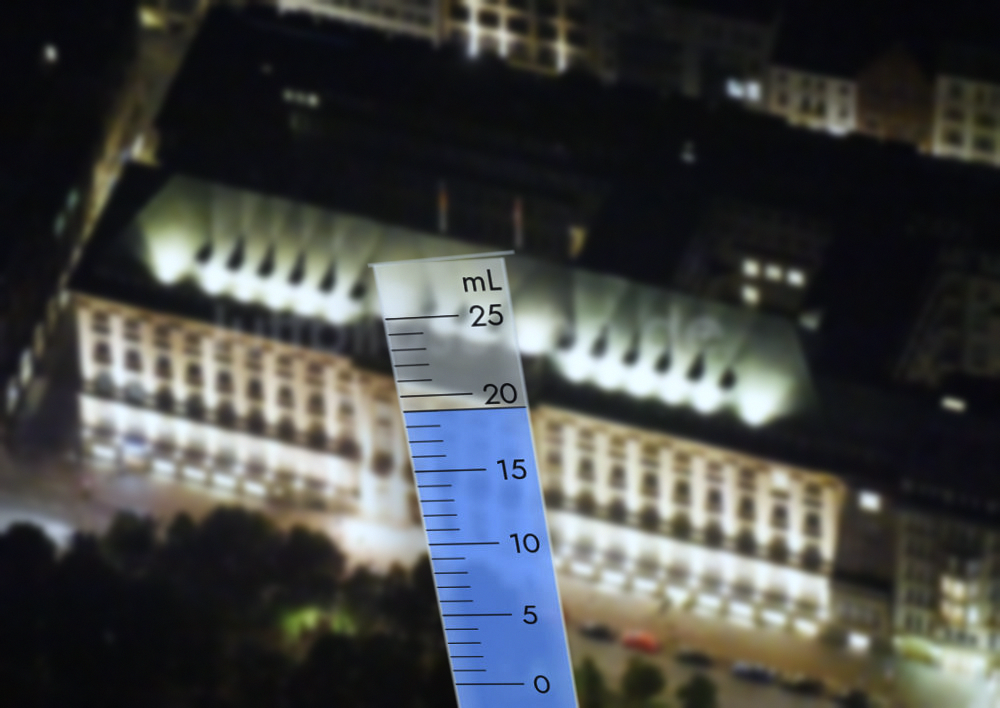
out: 19 mL
